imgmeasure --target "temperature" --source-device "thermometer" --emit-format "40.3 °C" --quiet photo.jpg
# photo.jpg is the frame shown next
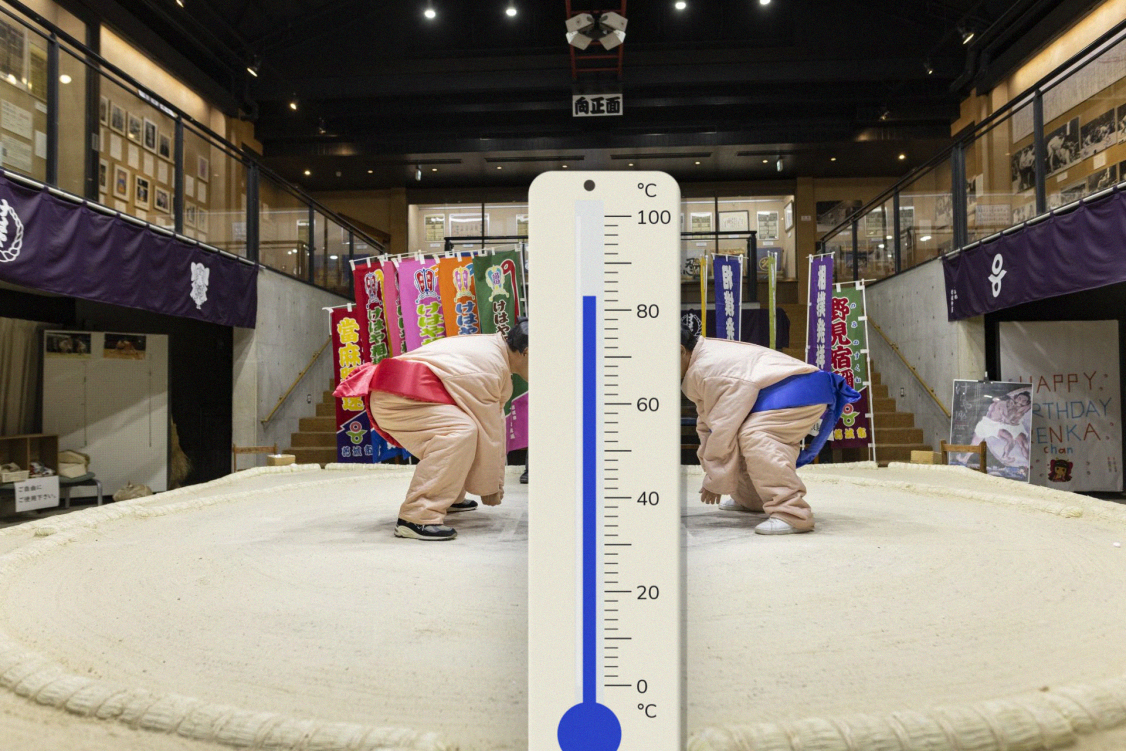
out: 83 °C
